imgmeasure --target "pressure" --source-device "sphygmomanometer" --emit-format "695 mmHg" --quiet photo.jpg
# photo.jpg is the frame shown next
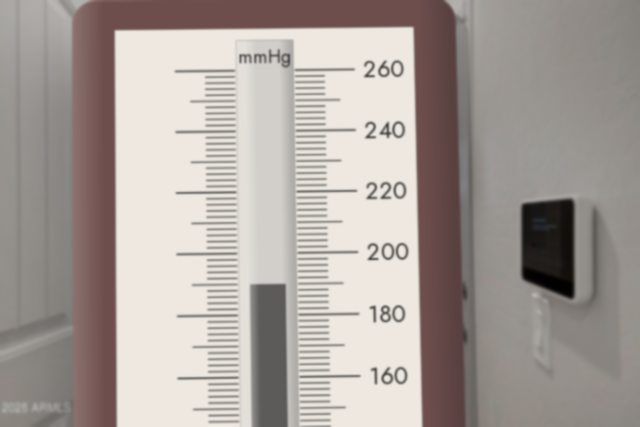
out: 190 mmHg
